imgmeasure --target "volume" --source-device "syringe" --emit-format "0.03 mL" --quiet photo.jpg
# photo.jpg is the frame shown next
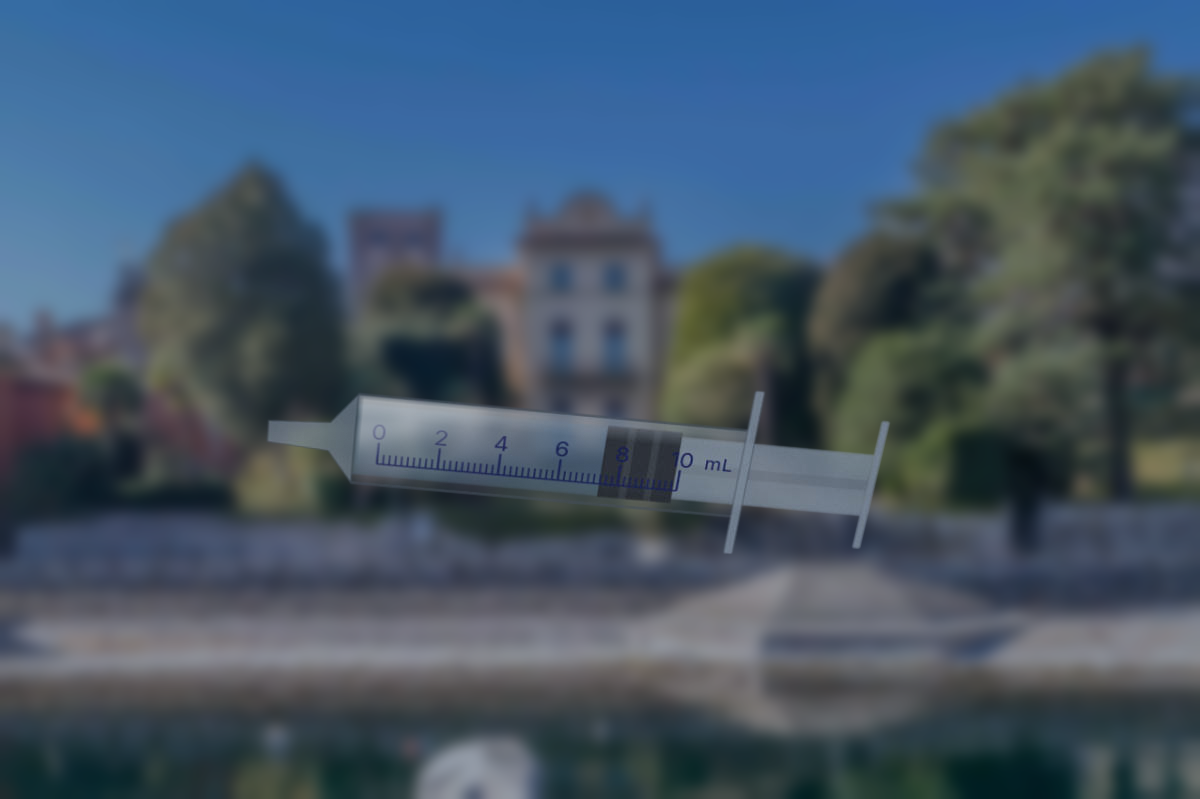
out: 7.4 mL
